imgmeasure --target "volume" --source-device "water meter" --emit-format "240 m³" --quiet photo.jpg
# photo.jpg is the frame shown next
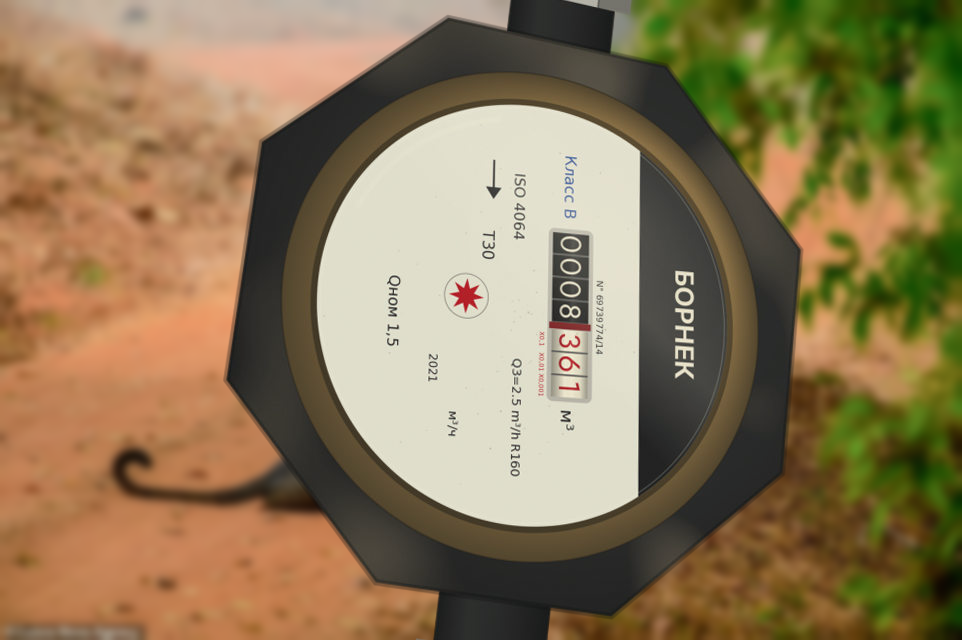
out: 8.361 m³
